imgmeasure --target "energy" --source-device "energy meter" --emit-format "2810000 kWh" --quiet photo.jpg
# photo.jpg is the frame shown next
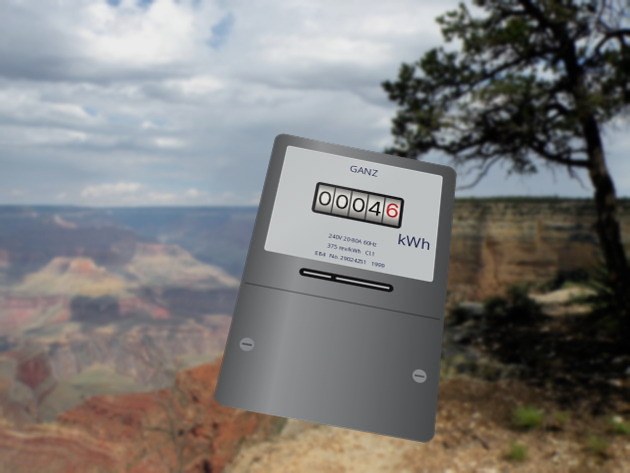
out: 4.6 kWh
